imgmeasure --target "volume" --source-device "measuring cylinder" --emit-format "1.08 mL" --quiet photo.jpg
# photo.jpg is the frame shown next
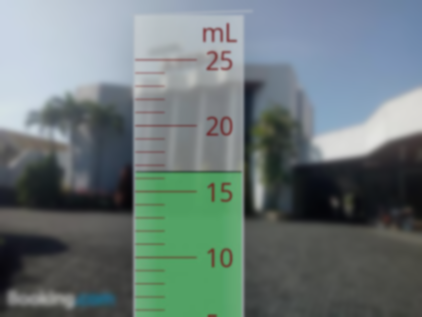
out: 16.5 mL
